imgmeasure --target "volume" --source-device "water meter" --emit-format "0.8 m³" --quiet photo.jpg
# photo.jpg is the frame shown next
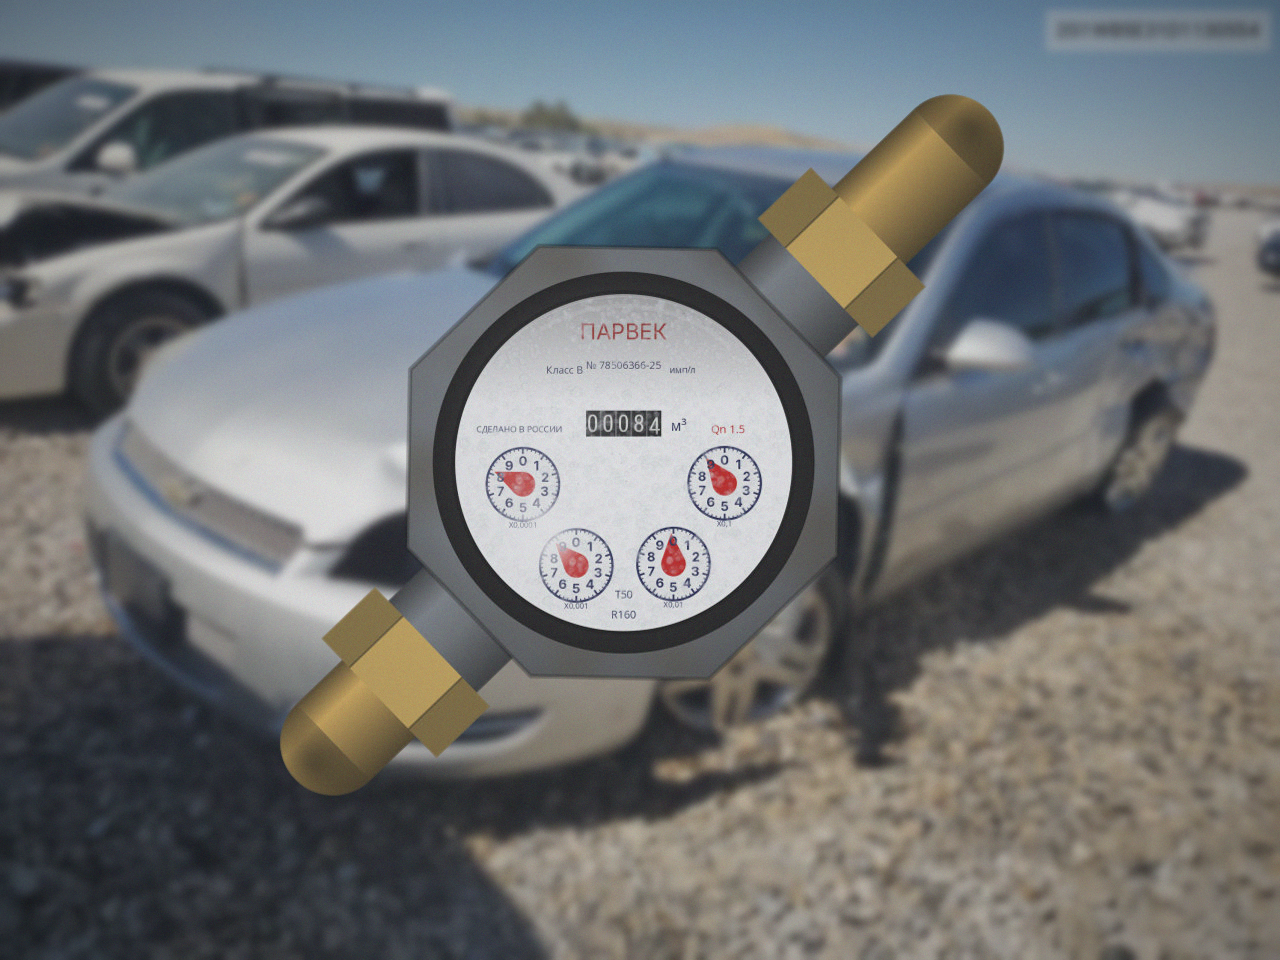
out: 83.8988 m³
